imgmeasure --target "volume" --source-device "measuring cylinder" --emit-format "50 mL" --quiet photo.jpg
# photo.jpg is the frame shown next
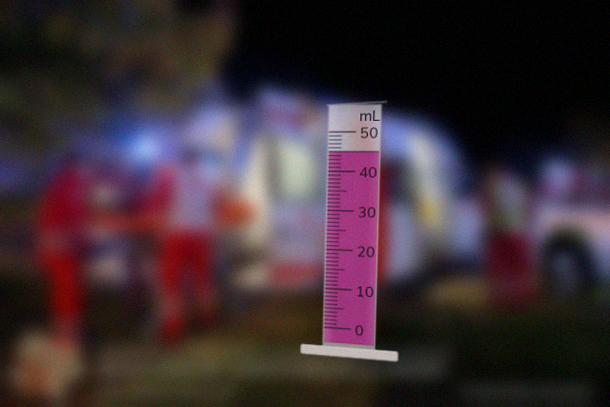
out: 45 mL
